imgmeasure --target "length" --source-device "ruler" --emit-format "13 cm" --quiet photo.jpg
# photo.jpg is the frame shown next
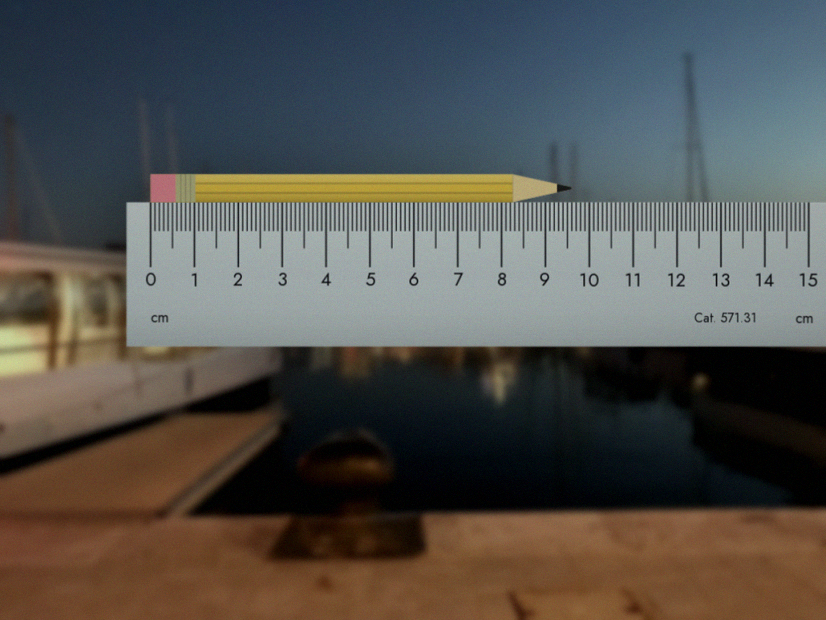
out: 9.6 cm
